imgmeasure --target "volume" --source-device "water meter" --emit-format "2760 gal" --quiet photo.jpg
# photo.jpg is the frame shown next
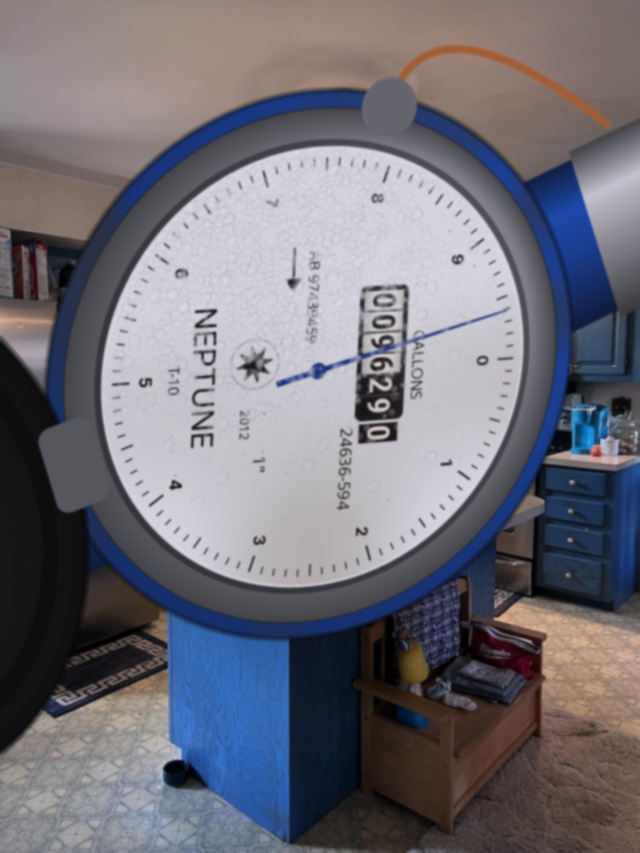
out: 96289.6 gal
